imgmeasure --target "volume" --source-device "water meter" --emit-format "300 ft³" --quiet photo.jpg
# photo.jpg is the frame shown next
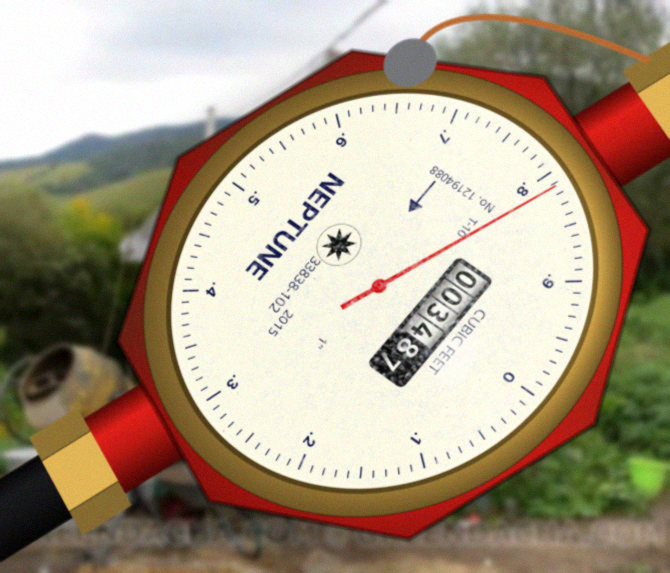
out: 3486.81 ft³
